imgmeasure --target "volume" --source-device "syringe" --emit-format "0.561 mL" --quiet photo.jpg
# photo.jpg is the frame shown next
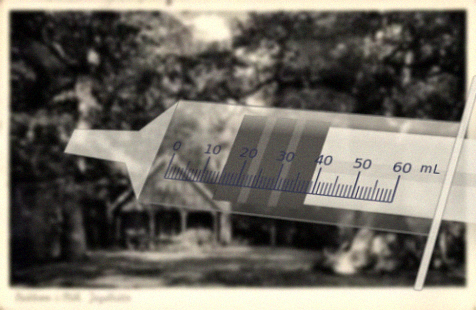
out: 15 mL
